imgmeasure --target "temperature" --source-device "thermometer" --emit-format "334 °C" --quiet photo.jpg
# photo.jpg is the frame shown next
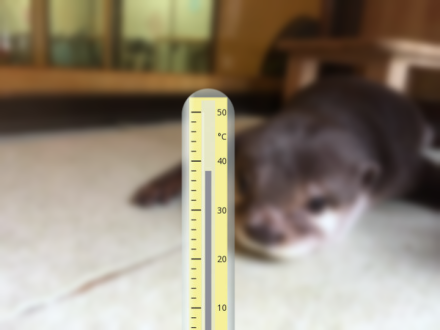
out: 38 °C
